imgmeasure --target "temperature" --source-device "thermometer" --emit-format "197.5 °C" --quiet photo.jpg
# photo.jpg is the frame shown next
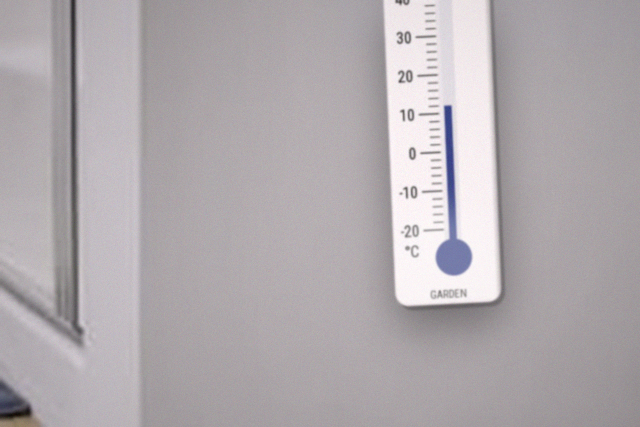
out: 12 °C
